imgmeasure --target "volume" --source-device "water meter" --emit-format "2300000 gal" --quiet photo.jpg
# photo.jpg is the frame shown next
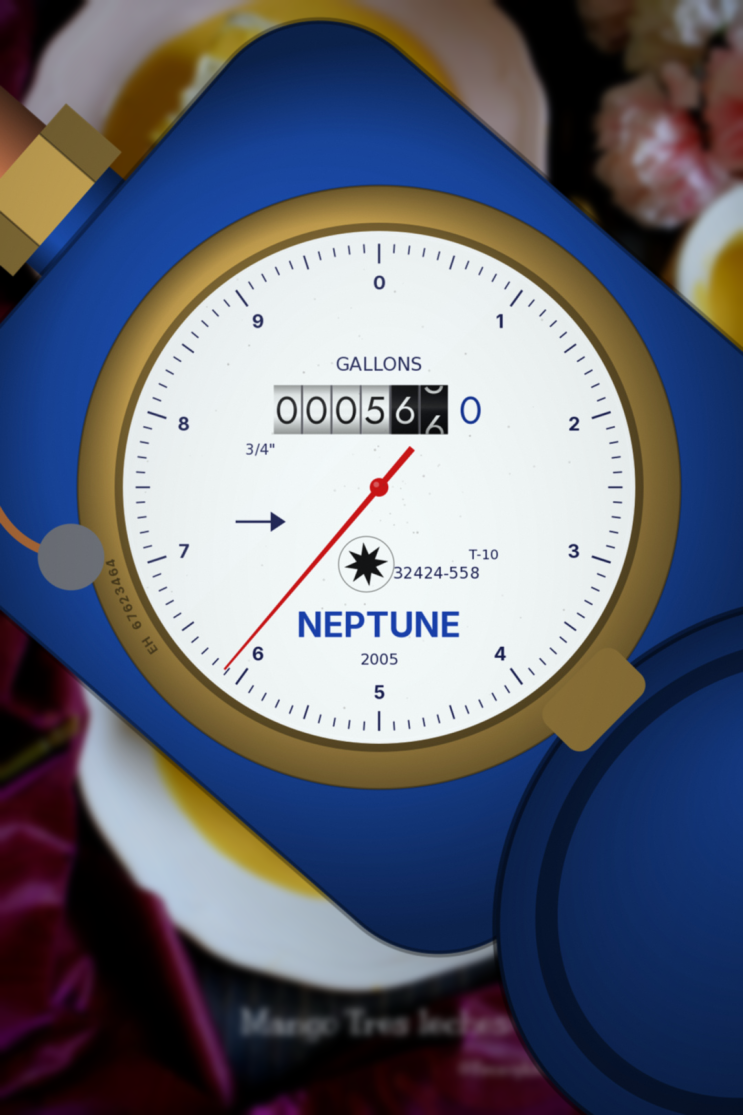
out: 5656.1 gal
